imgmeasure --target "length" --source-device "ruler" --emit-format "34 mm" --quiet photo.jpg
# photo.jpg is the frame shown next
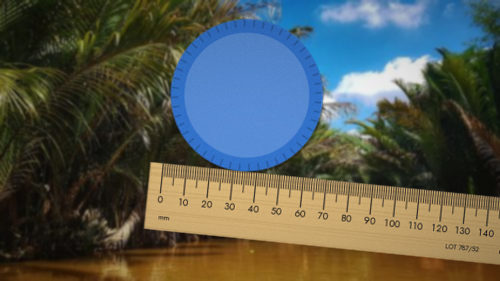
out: 65 mm
